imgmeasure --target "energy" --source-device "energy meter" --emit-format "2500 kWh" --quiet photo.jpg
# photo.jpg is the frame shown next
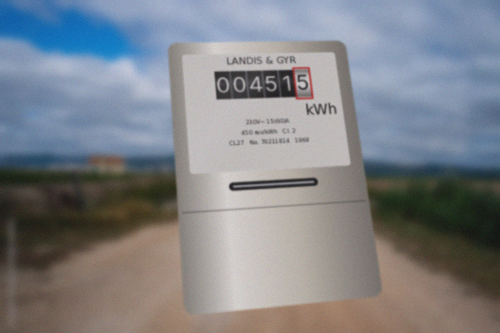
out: 451.5 kWh
